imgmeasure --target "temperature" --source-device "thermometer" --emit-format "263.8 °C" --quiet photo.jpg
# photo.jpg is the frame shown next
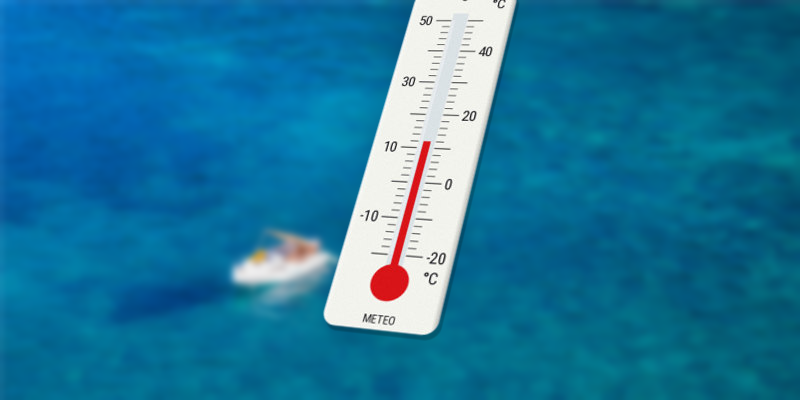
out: 12 °C
